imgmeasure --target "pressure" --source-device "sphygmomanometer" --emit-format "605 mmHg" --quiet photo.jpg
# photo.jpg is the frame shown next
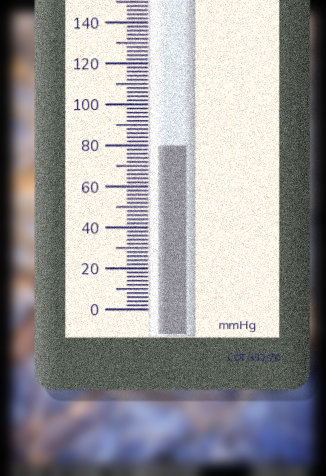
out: 80 mmHg
